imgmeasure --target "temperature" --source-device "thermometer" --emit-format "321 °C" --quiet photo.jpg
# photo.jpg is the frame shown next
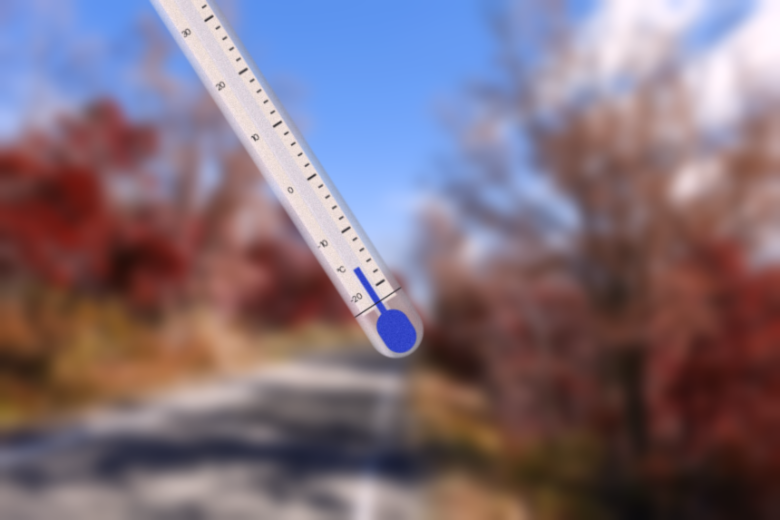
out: -16 °C
